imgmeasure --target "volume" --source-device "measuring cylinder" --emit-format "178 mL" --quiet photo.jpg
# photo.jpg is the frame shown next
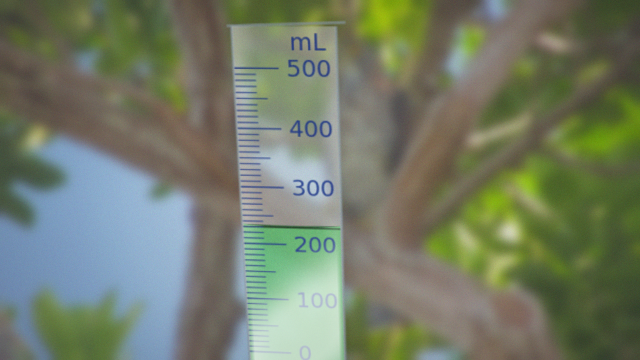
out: 230 mL
